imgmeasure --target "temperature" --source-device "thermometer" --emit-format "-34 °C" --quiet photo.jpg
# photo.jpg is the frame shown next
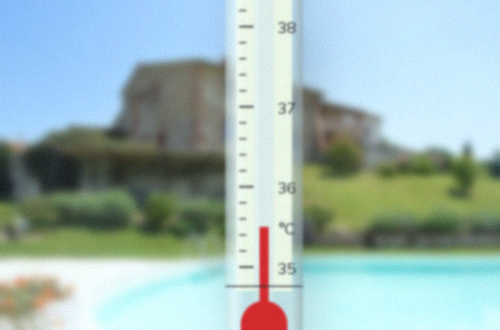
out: 35.5 °C
